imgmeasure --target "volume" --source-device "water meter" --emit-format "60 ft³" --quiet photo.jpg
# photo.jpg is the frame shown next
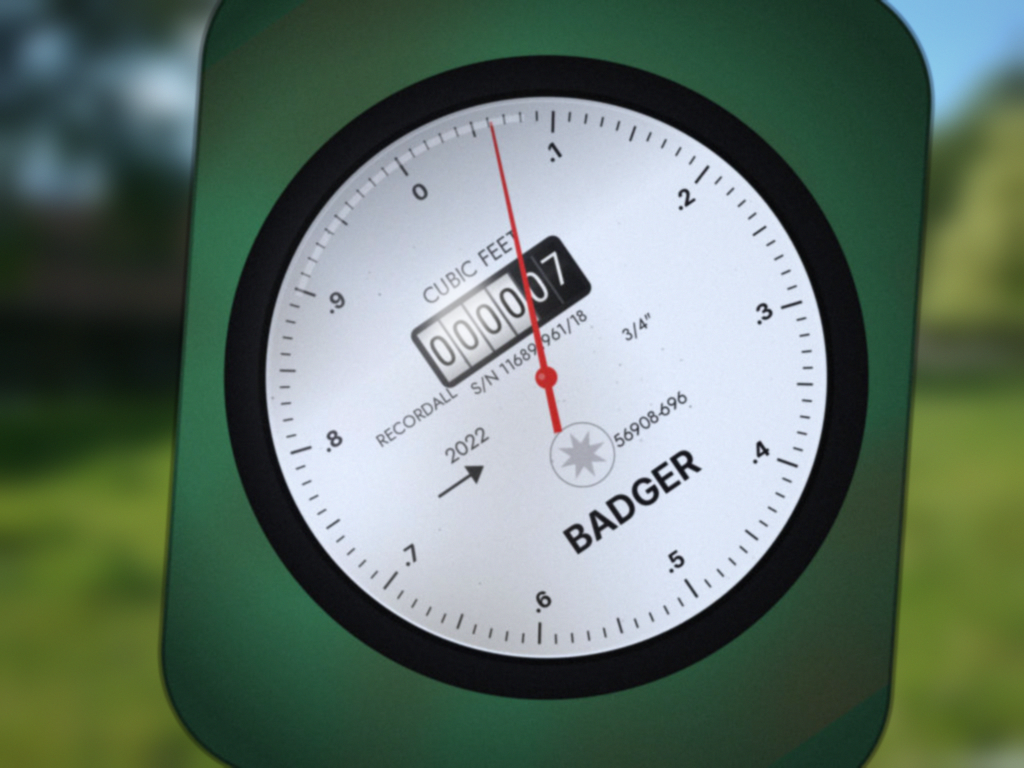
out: 7.06 ft³
